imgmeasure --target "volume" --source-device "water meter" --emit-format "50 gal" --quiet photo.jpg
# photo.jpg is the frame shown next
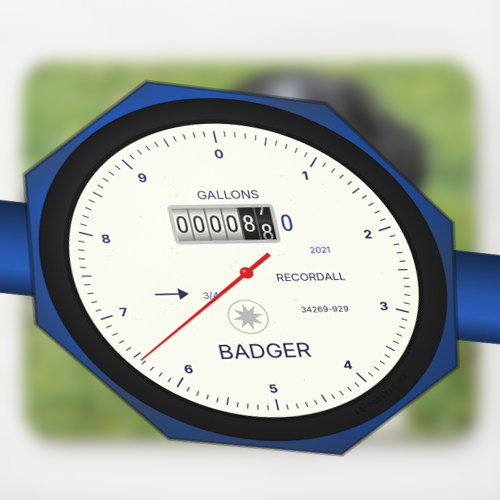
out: 876.4 gal
